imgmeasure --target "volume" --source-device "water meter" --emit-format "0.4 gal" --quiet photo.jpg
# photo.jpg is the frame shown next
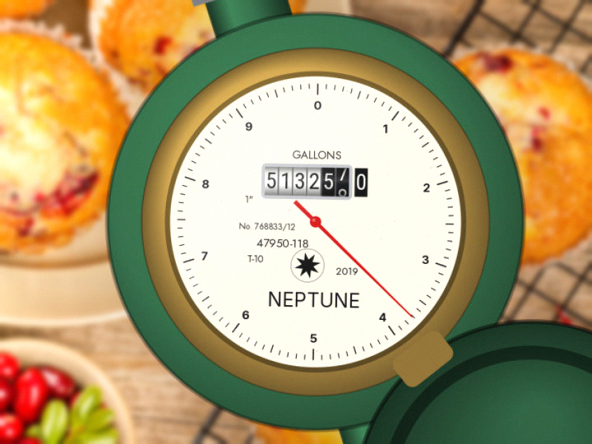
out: 5132573.7 gal
